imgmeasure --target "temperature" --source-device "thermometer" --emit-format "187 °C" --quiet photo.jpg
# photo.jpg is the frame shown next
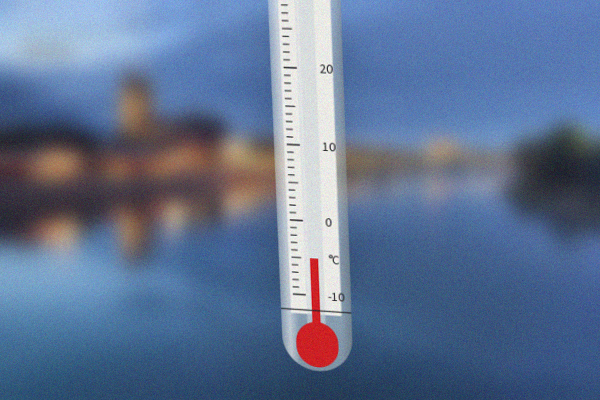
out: -5 °C
